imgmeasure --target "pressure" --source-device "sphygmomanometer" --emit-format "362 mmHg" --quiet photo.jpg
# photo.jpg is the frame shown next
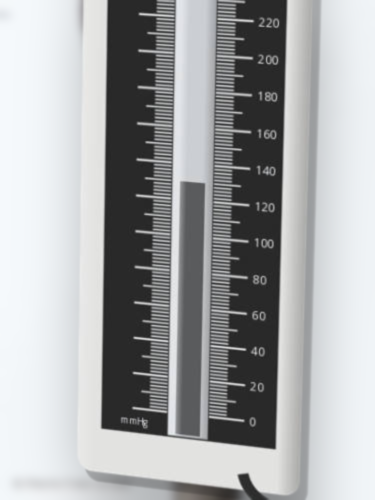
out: 130 mmHg
